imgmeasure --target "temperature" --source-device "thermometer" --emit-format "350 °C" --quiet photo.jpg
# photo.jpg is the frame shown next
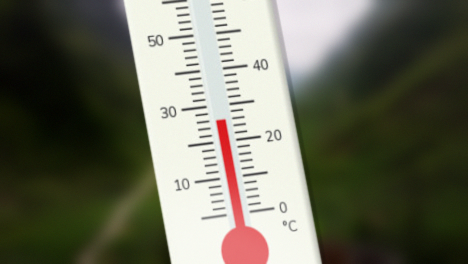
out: 26 °C
